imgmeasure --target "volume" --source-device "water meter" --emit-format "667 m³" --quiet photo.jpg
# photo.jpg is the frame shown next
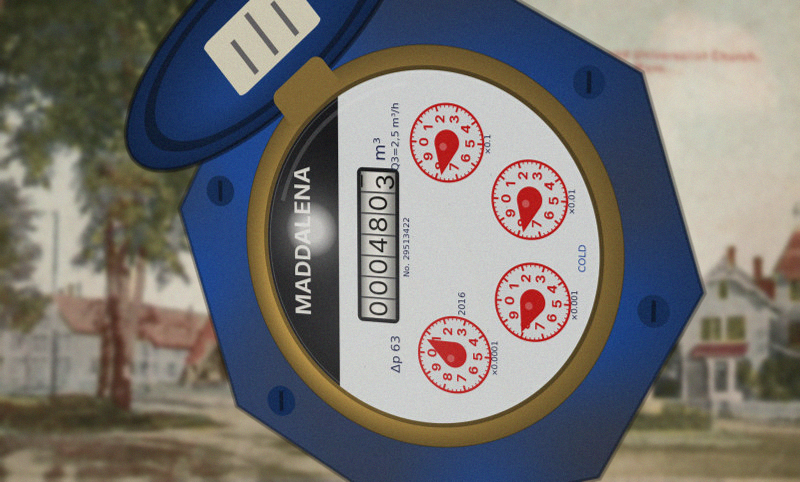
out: 4802.7780 m³
